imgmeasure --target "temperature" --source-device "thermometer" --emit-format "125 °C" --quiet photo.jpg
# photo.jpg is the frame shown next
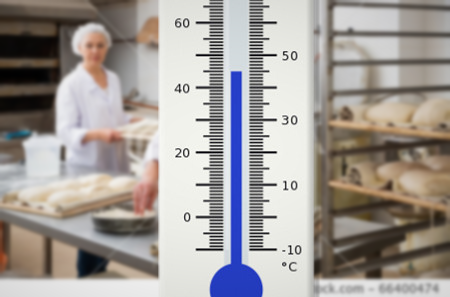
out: 45 °C
